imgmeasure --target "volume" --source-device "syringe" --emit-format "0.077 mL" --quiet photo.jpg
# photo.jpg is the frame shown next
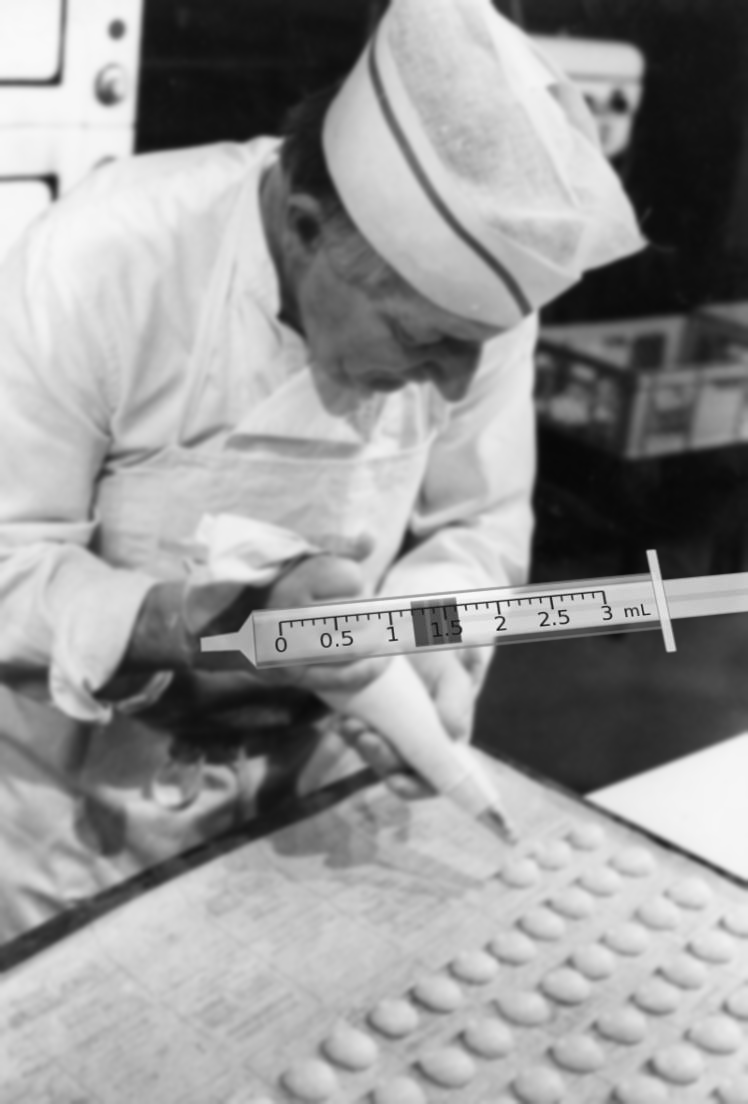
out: 1.2 mL
